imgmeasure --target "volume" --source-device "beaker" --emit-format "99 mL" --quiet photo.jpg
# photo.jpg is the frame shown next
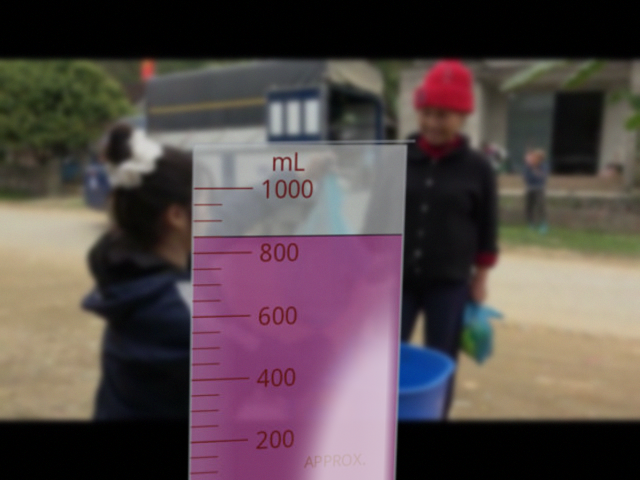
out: 850 mL
